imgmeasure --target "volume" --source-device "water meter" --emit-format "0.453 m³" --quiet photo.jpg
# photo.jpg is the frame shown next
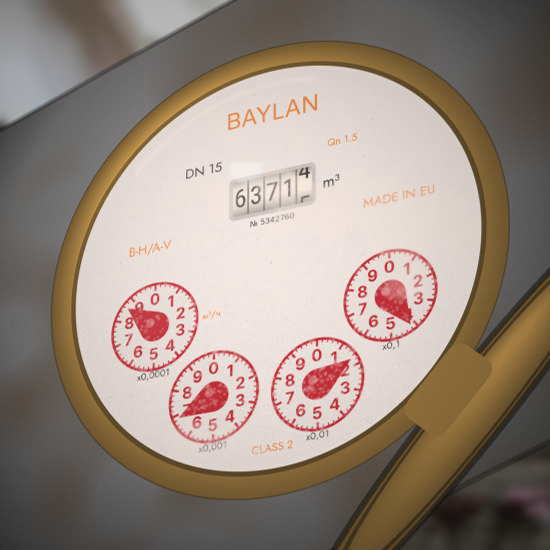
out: 63714.4168 m³
